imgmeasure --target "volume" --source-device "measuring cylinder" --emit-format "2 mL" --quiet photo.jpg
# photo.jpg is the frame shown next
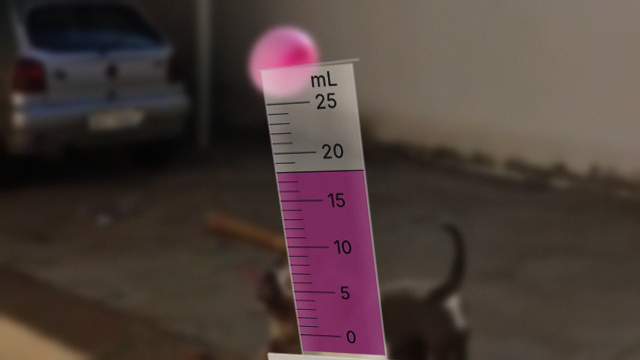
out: 18 mL
